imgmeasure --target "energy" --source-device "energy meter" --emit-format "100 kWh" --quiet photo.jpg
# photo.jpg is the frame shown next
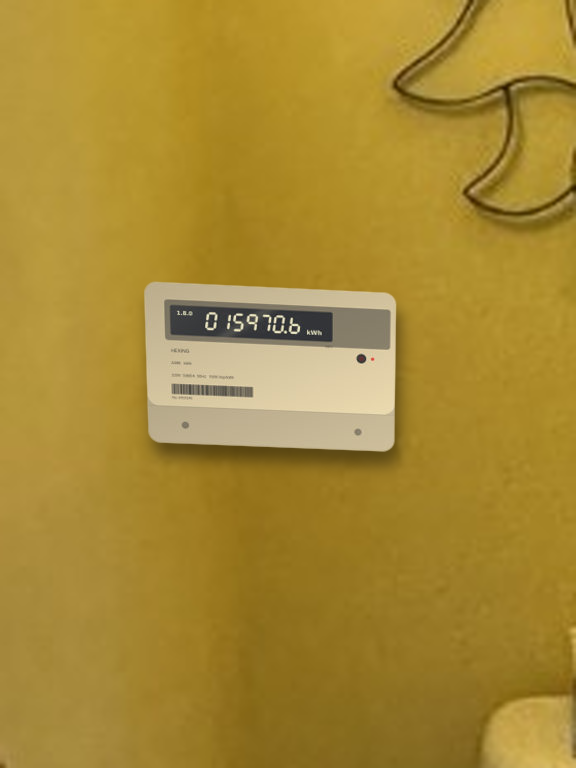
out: 15970.6 kWh
